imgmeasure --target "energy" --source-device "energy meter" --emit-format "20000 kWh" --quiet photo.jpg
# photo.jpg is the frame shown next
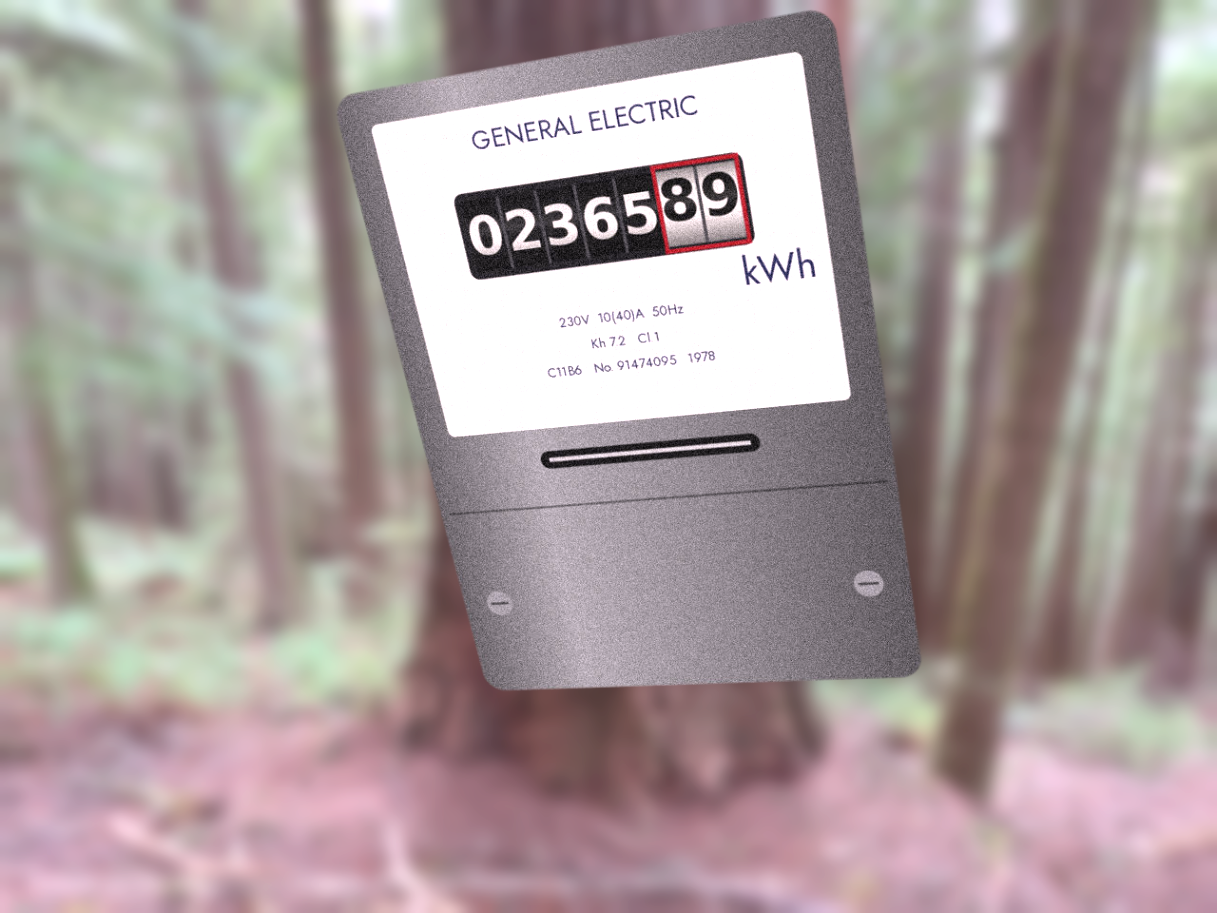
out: 2365.89 kWh
